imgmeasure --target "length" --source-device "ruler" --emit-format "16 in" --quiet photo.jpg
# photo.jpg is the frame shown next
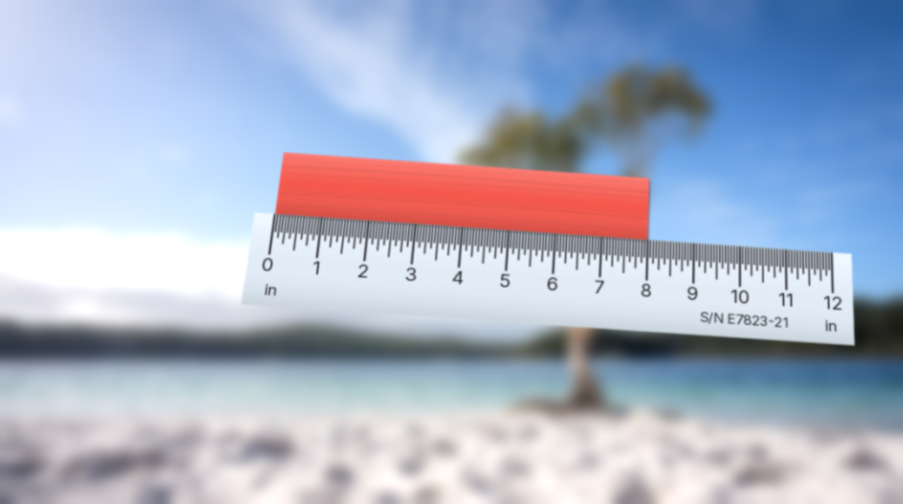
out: 8 in
